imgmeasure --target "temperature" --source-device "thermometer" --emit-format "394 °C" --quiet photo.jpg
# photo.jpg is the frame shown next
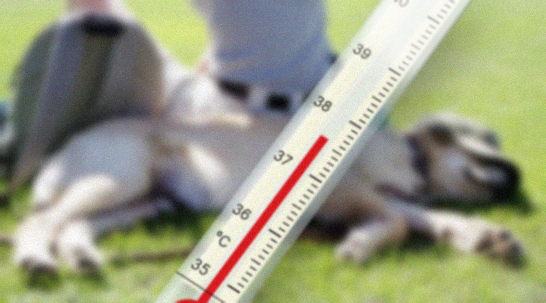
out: 37.6 °C
